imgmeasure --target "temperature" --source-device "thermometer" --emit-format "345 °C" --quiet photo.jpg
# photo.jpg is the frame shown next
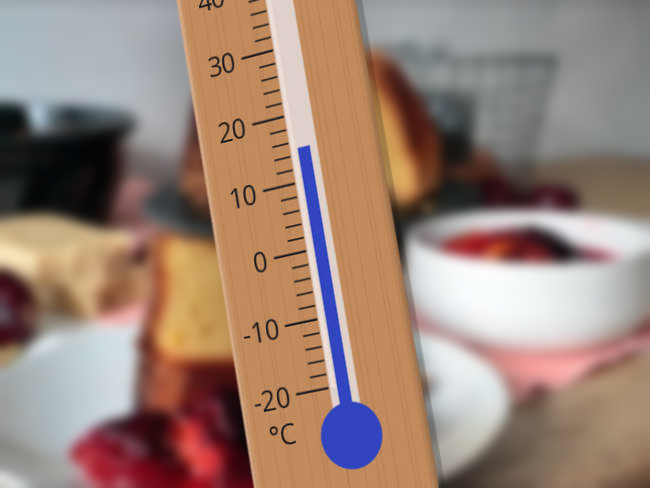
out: 15 °C
